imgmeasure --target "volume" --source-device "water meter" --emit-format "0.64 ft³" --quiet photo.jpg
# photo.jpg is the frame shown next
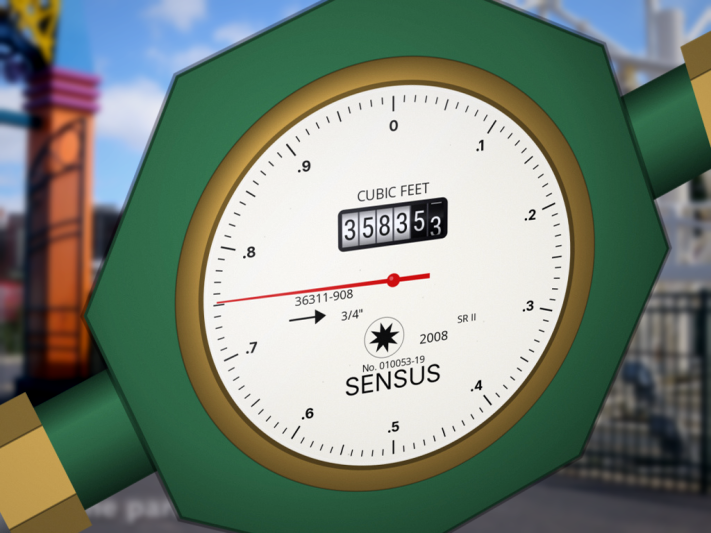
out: 358352.75 ft³
